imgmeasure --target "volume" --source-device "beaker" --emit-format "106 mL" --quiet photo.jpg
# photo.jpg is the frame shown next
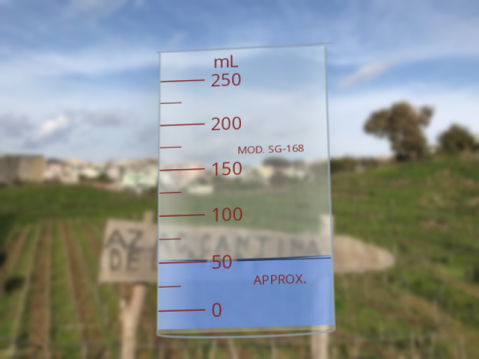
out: 50 mL
